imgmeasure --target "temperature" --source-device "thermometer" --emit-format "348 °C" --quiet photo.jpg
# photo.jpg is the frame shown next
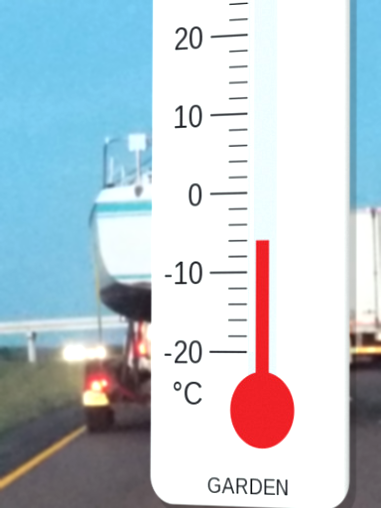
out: -6 °C
